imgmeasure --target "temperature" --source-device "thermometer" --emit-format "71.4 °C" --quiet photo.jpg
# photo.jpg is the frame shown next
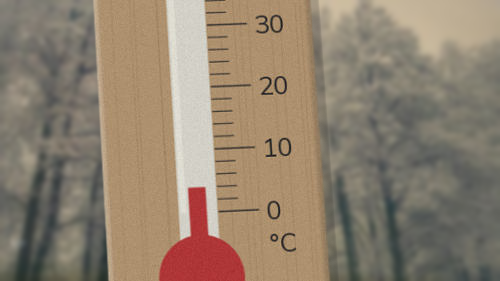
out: 4 °C
